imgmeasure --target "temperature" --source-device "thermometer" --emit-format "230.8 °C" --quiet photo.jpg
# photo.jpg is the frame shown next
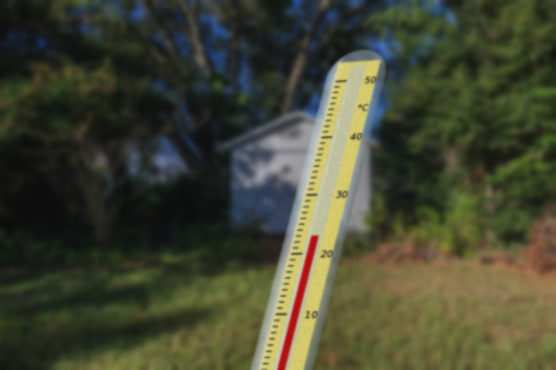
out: 23 °C
